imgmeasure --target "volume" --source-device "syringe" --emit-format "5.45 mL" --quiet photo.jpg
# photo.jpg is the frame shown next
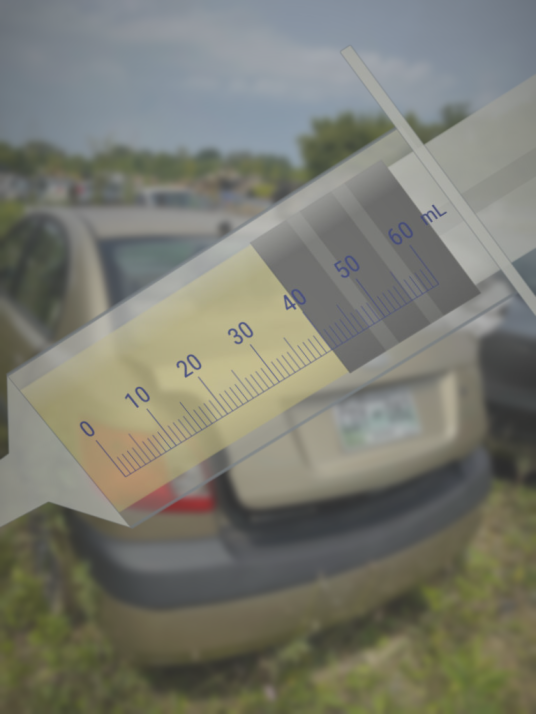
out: 40 mL
